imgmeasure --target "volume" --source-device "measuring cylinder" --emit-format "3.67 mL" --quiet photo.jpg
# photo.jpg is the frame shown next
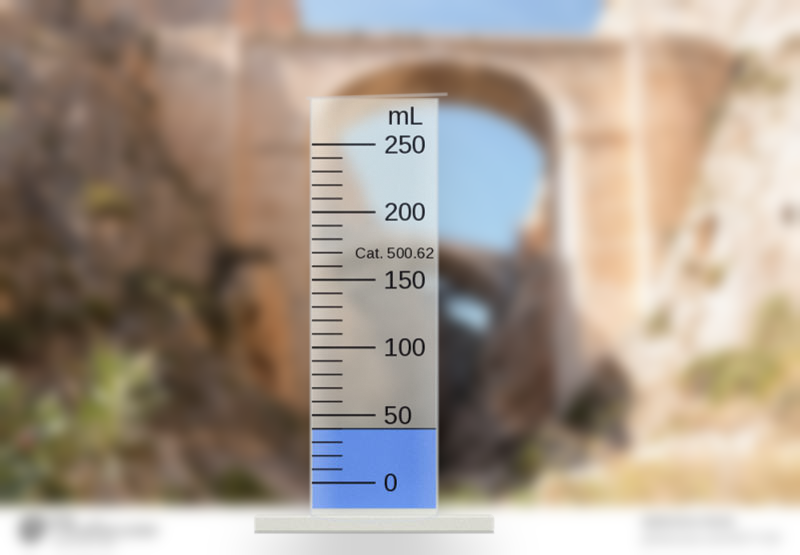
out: 40 mL
